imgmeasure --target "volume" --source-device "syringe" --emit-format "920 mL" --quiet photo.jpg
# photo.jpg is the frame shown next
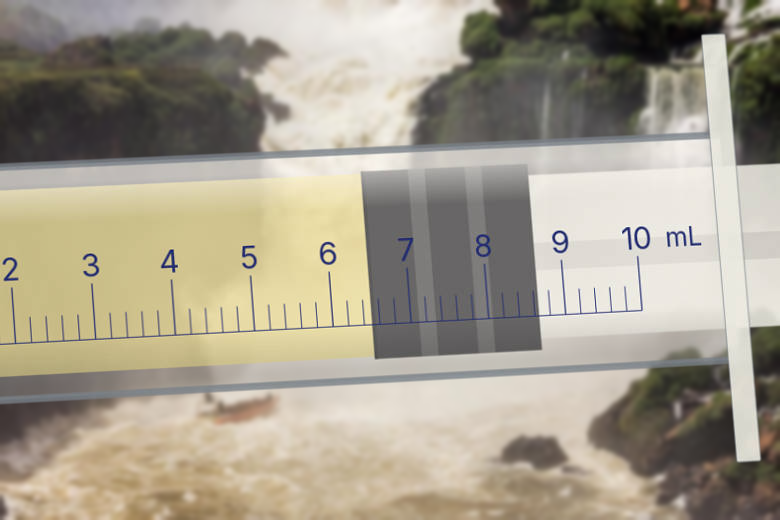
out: 6.5 mL
